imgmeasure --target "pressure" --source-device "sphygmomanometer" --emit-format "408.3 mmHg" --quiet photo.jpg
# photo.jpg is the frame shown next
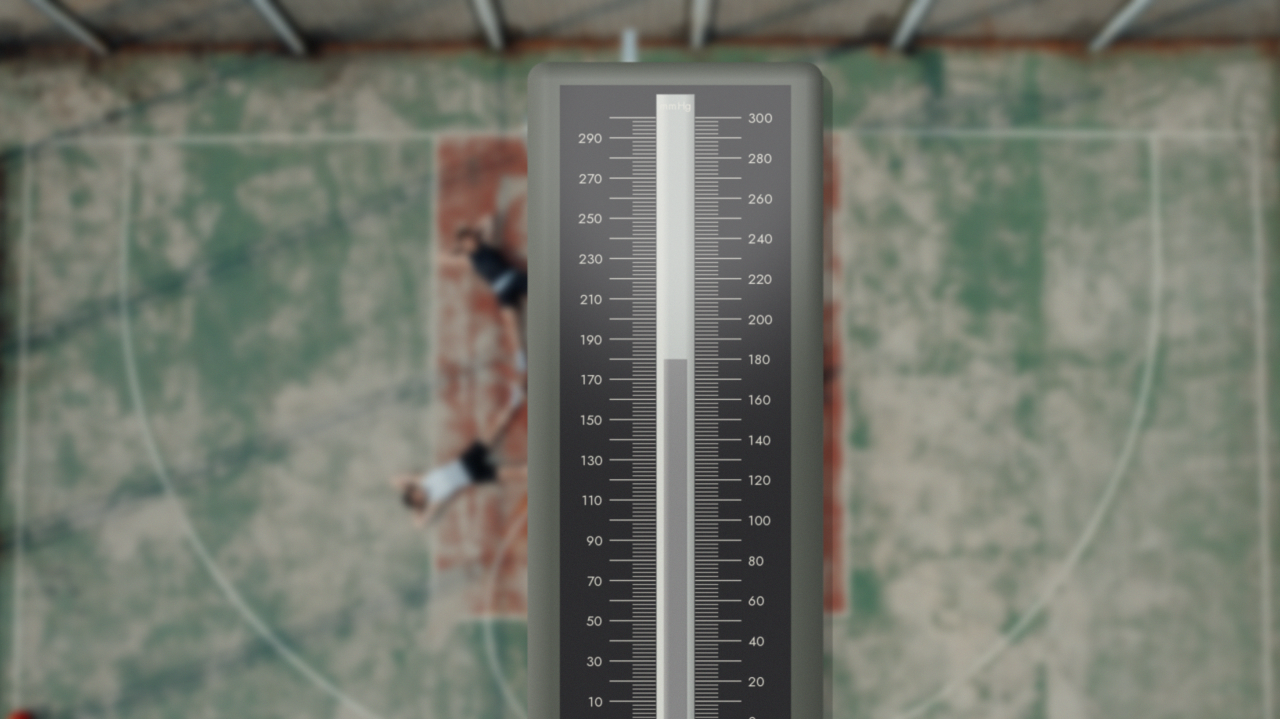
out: 180 mmHg
